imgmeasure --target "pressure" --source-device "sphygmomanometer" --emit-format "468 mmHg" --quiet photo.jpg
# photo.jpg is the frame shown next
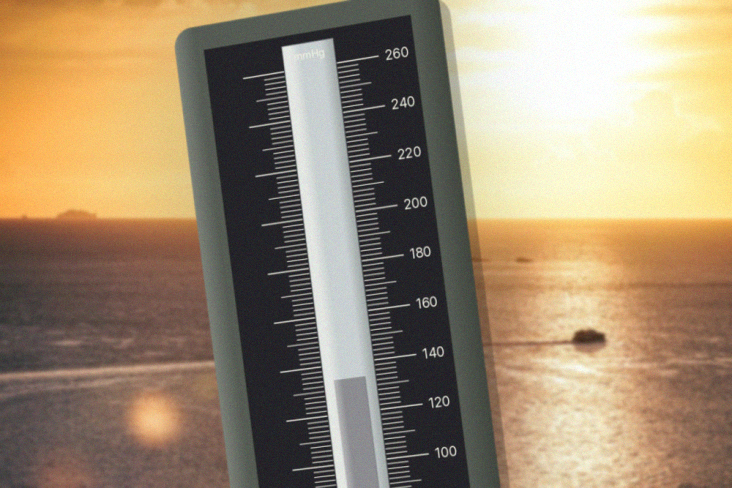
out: 134 mmHg
